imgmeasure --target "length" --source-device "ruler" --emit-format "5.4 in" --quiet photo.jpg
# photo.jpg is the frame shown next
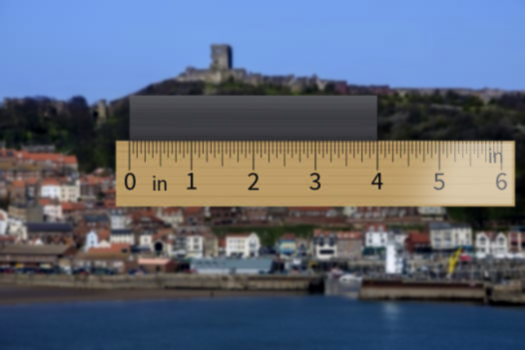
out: 4 in
